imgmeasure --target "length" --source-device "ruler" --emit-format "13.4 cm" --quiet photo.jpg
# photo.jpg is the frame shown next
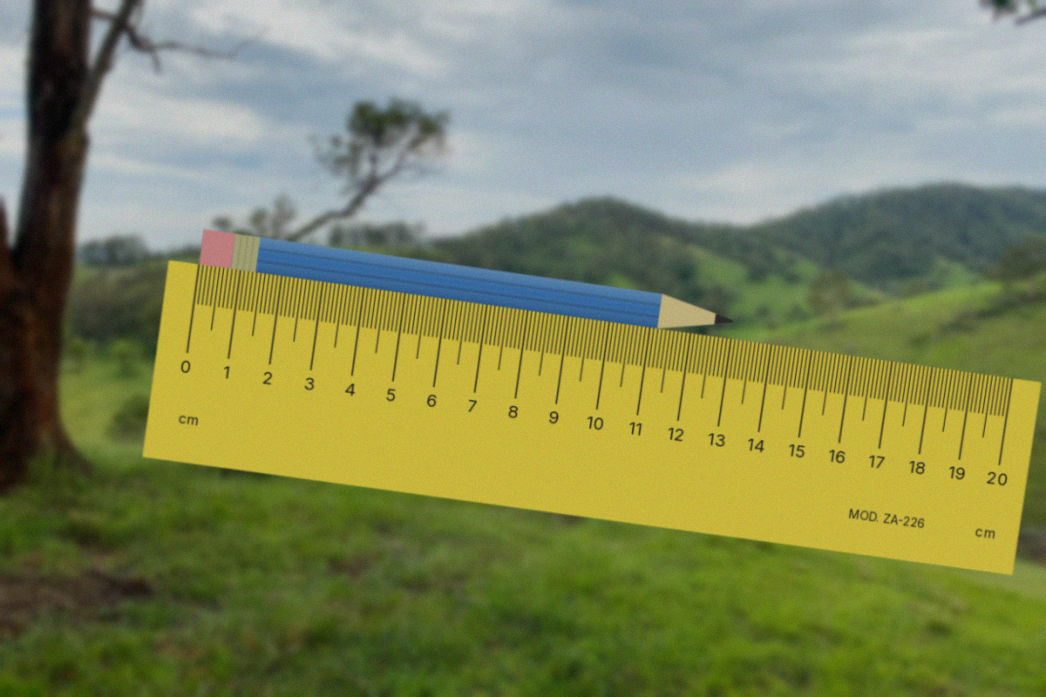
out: 13 cm
